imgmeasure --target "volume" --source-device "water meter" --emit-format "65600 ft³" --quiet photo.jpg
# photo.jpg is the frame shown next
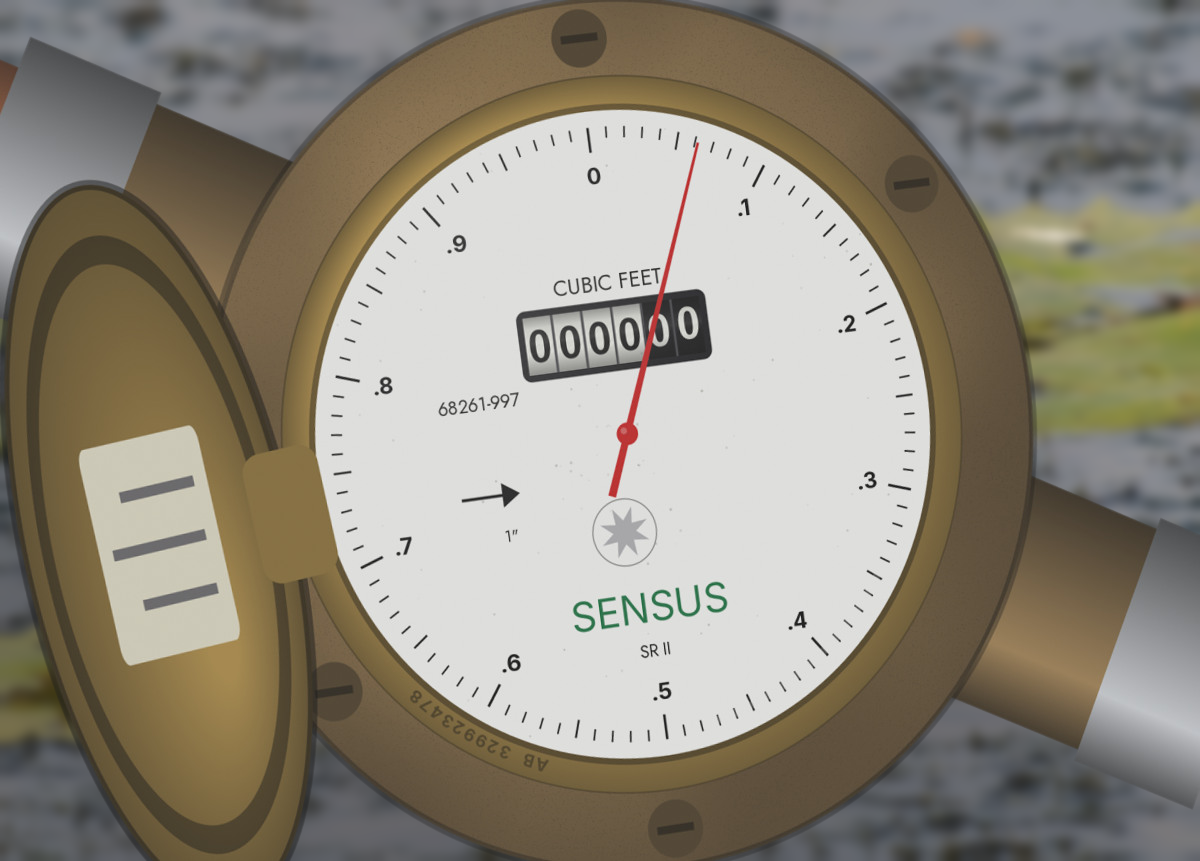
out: 0.06 ft³
